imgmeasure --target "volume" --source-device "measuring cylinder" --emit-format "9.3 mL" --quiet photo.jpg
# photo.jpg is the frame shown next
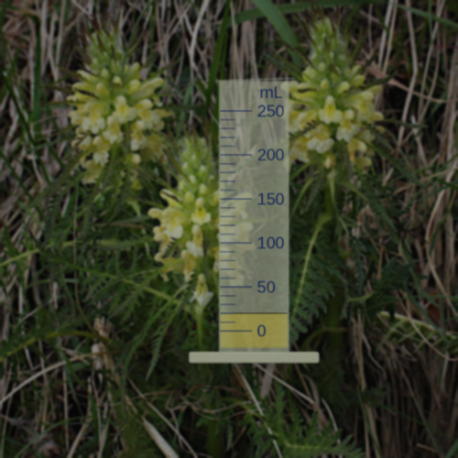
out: 20 mL
